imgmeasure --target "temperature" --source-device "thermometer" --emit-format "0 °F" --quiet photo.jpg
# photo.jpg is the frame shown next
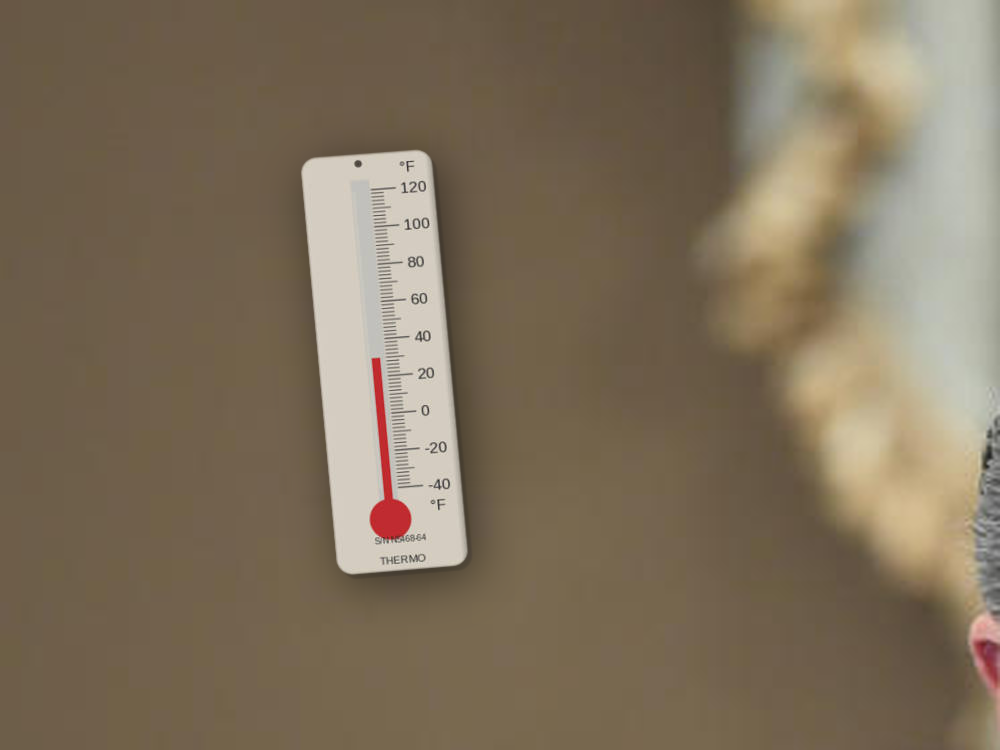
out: 30 °F
